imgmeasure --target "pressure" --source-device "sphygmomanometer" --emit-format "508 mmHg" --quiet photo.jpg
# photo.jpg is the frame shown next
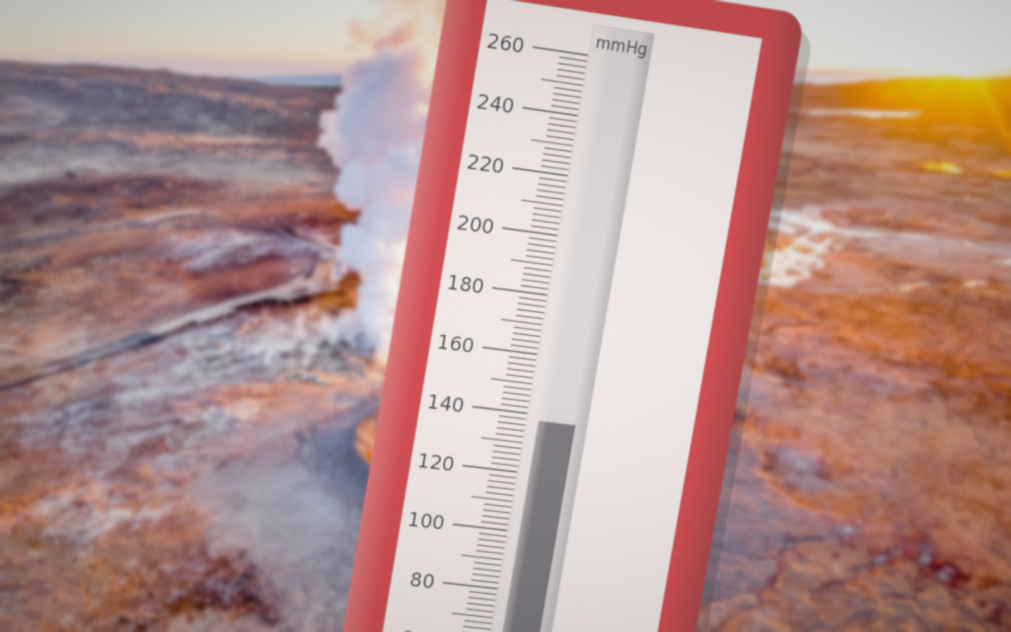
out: 138 mmHg
